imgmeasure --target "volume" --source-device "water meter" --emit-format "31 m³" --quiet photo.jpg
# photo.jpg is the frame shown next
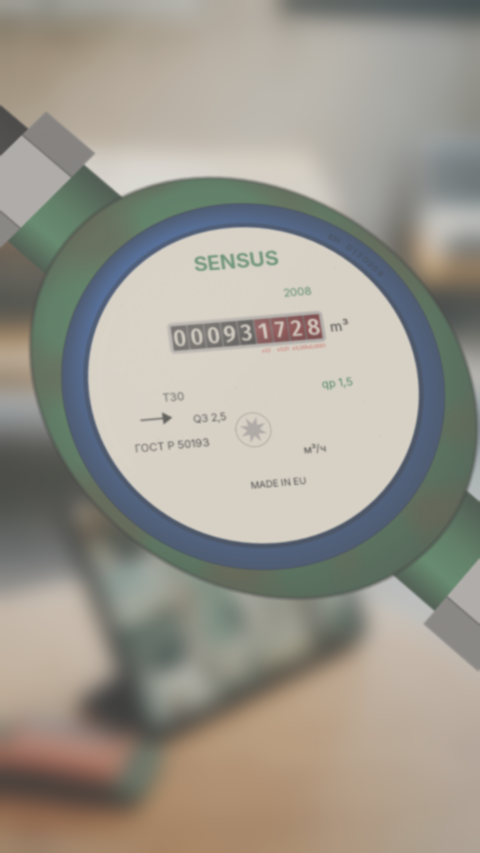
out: 93.1728 m³
